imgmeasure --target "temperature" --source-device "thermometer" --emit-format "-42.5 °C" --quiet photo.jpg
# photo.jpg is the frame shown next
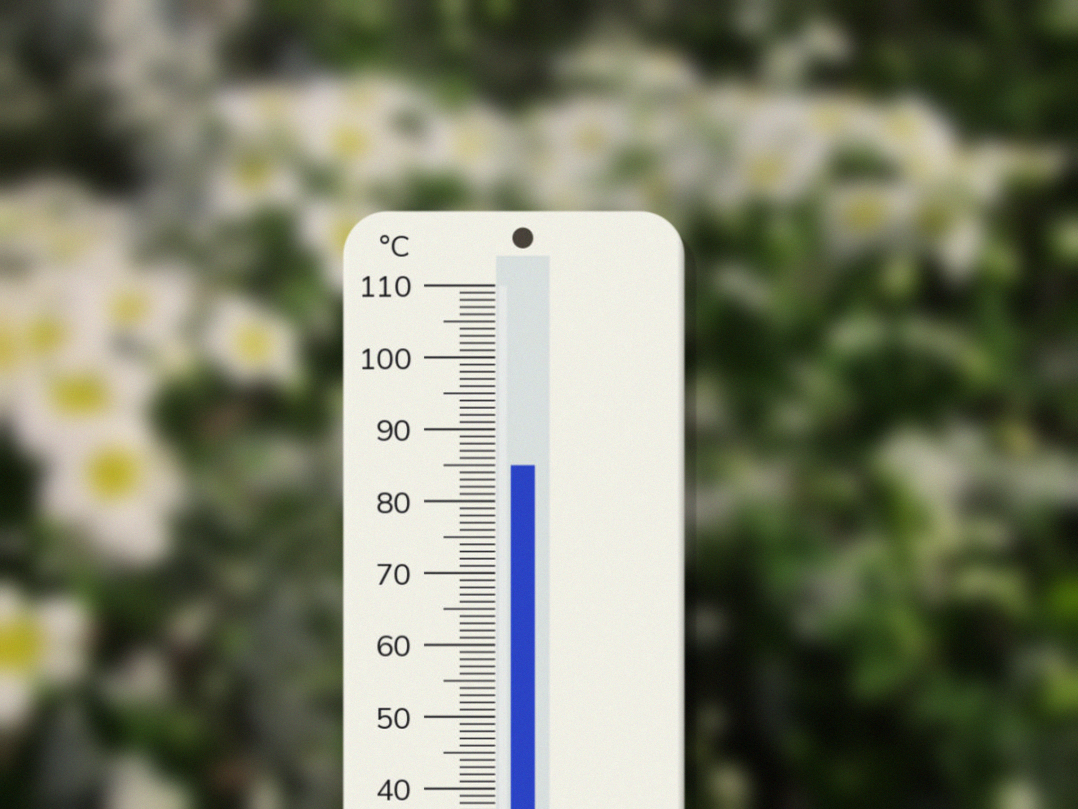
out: 85 °C
